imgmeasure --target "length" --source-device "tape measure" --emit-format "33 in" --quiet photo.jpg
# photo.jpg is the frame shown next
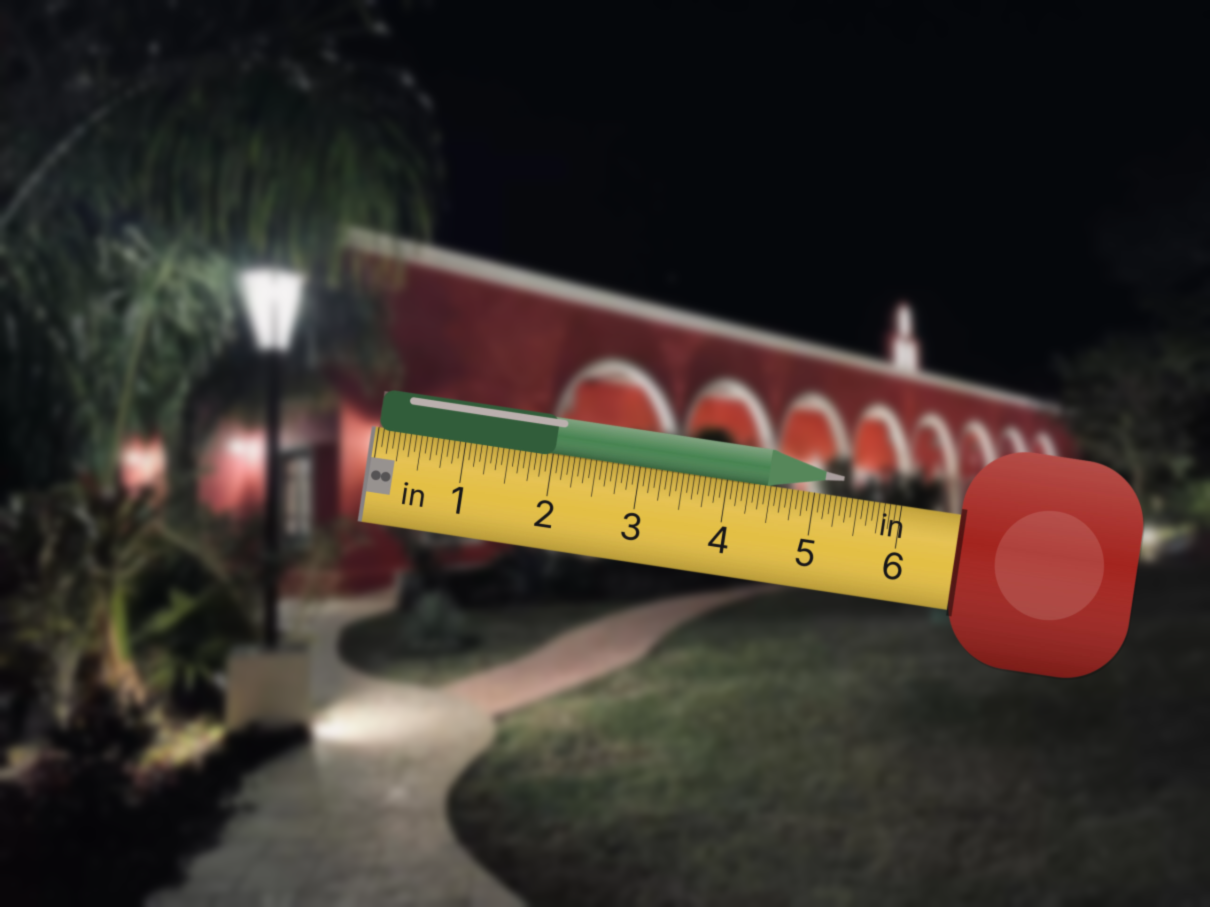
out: 5.3125 in
